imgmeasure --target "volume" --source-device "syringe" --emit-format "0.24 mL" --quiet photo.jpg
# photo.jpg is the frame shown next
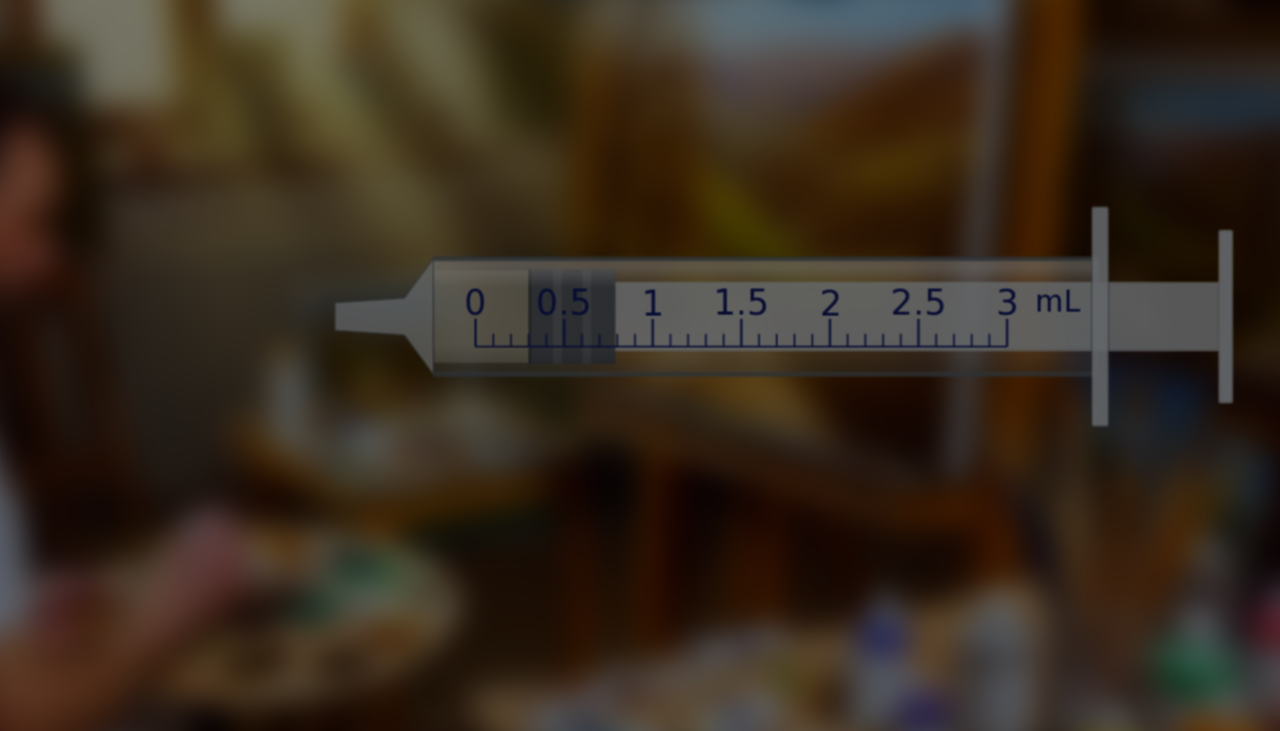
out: 0.3 mL
